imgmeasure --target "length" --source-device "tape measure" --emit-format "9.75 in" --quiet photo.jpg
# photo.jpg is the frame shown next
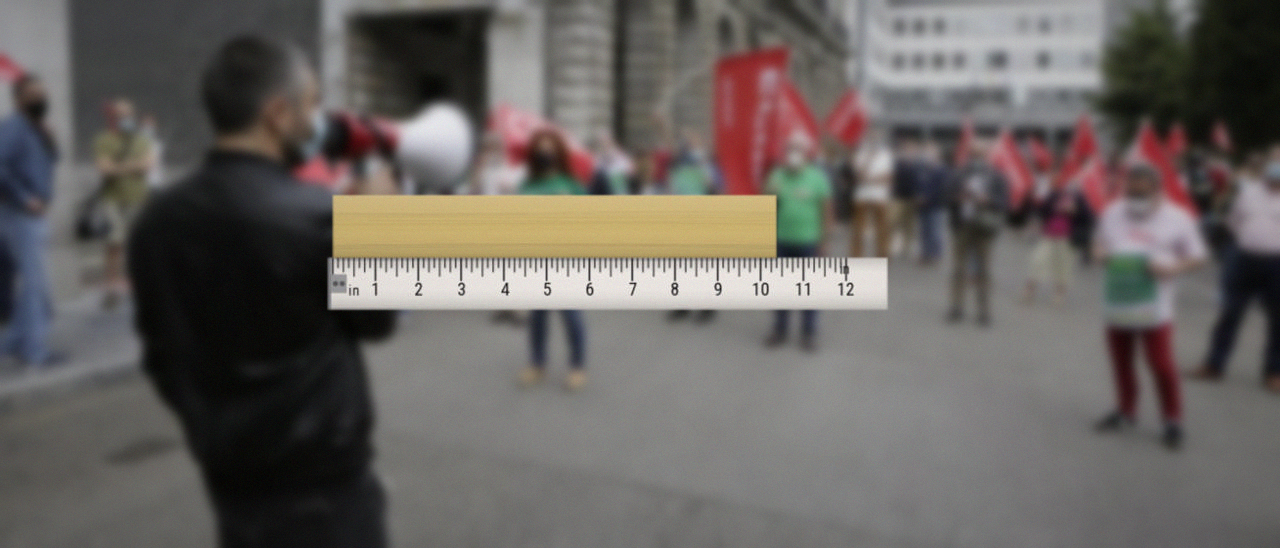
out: 10.375 in
